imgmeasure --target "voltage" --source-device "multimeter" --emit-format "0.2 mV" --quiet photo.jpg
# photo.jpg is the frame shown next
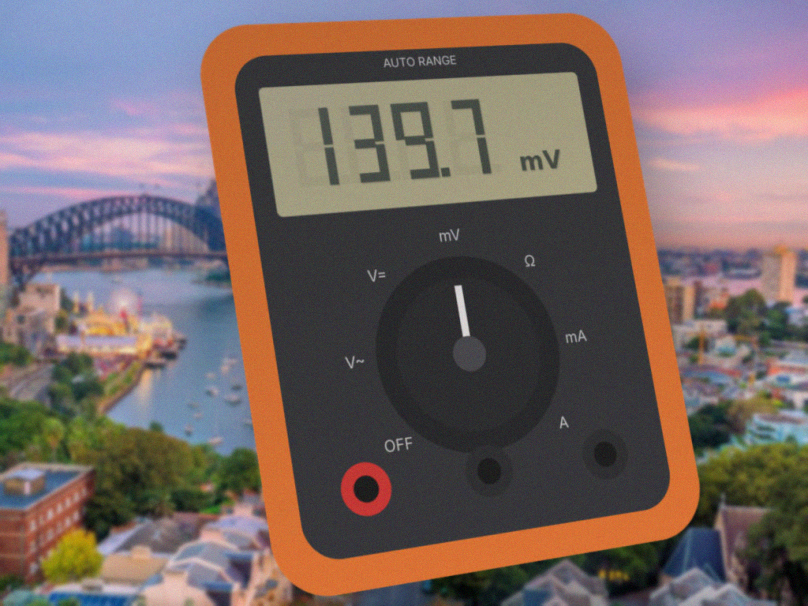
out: 139.7 mV
